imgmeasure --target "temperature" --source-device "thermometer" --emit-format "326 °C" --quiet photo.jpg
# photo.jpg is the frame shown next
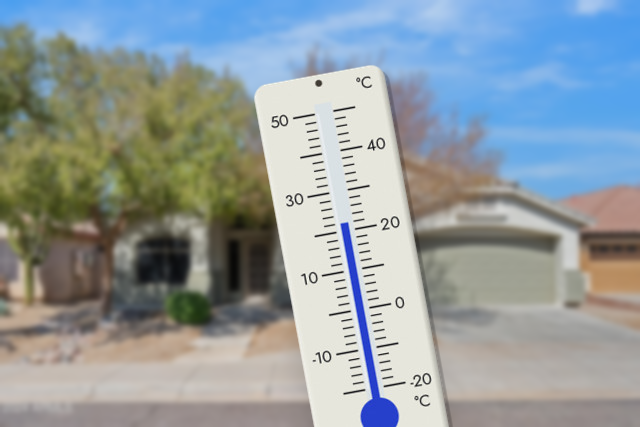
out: 22 °C
